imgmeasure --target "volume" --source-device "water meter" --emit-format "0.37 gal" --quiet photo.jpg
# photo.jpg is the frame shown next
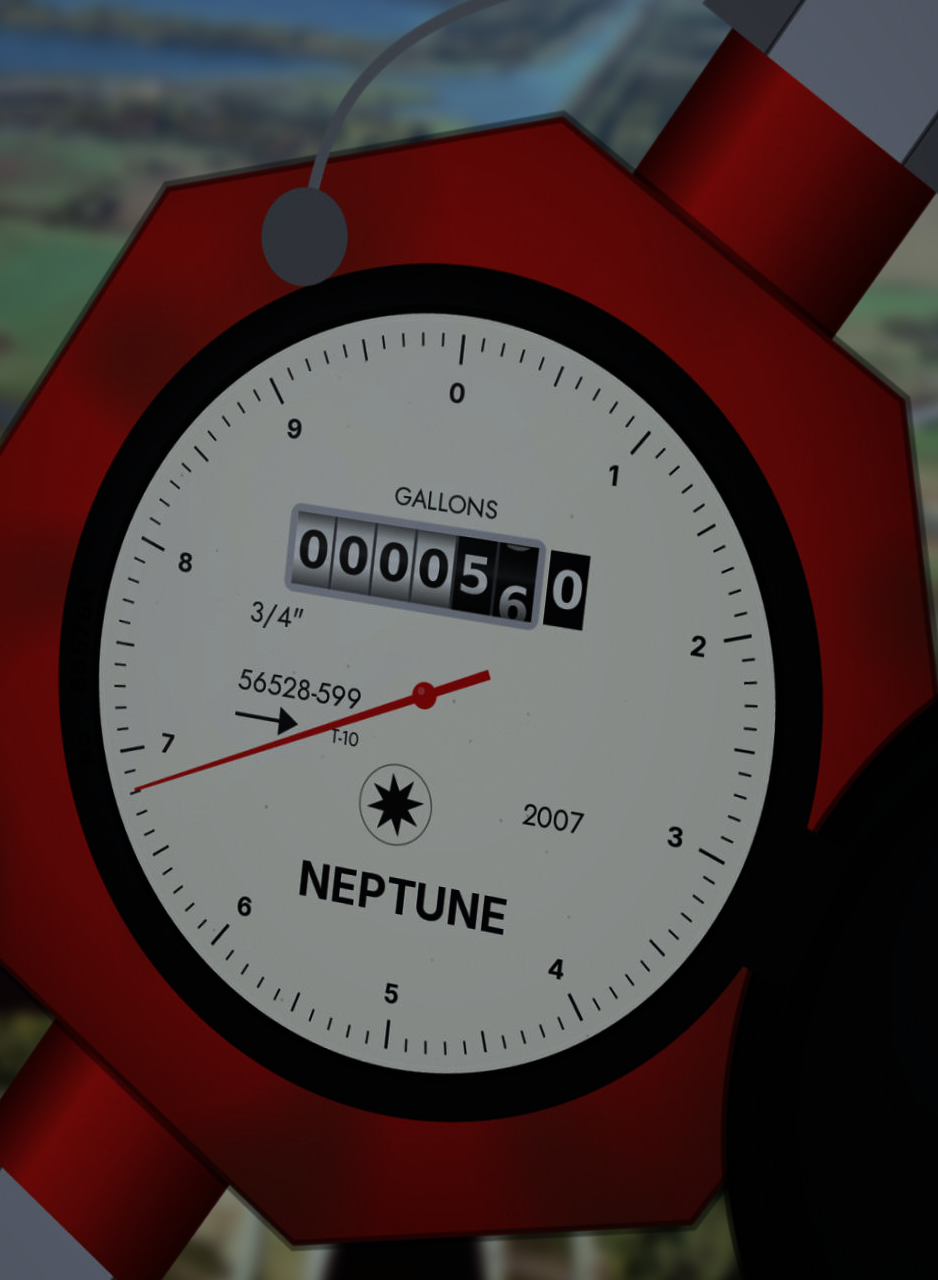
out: 556.8 gal
